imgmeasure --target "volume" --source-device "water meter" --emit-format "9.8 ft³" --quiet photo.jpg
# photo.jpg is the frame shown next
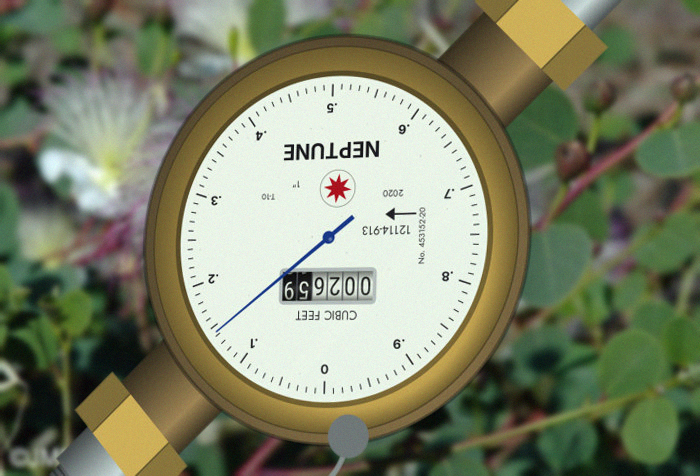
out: 2659.14 ft³
